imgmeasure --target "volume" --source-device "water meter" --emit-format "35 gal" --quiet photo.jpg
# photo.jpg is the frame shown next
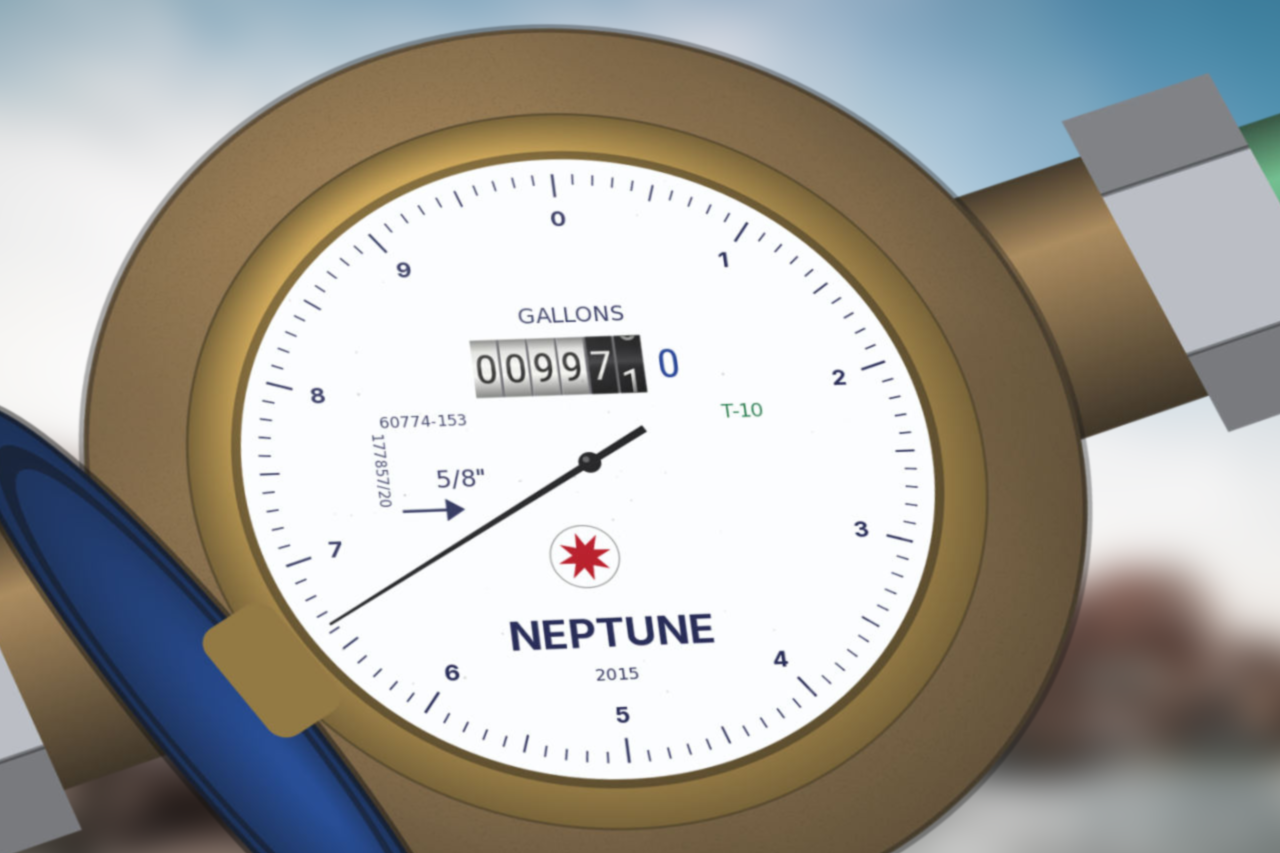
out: 99706.6 gal
